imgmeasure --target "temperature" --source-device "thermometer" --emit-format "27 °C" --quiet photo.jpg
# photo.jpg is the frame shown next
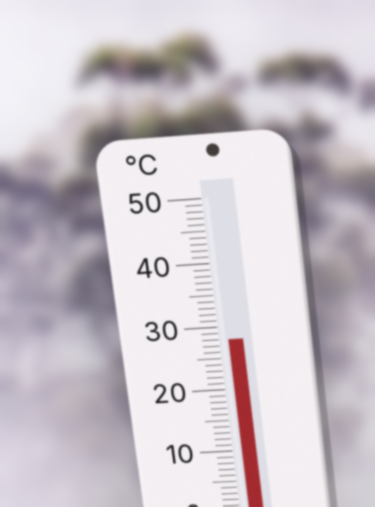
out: 28 °C
